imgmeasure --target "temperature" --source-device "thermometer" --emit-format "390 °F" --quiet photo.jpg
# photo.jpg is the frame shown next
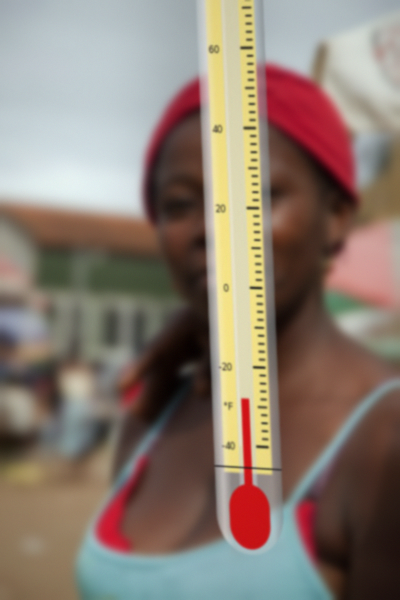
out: -28 °F
